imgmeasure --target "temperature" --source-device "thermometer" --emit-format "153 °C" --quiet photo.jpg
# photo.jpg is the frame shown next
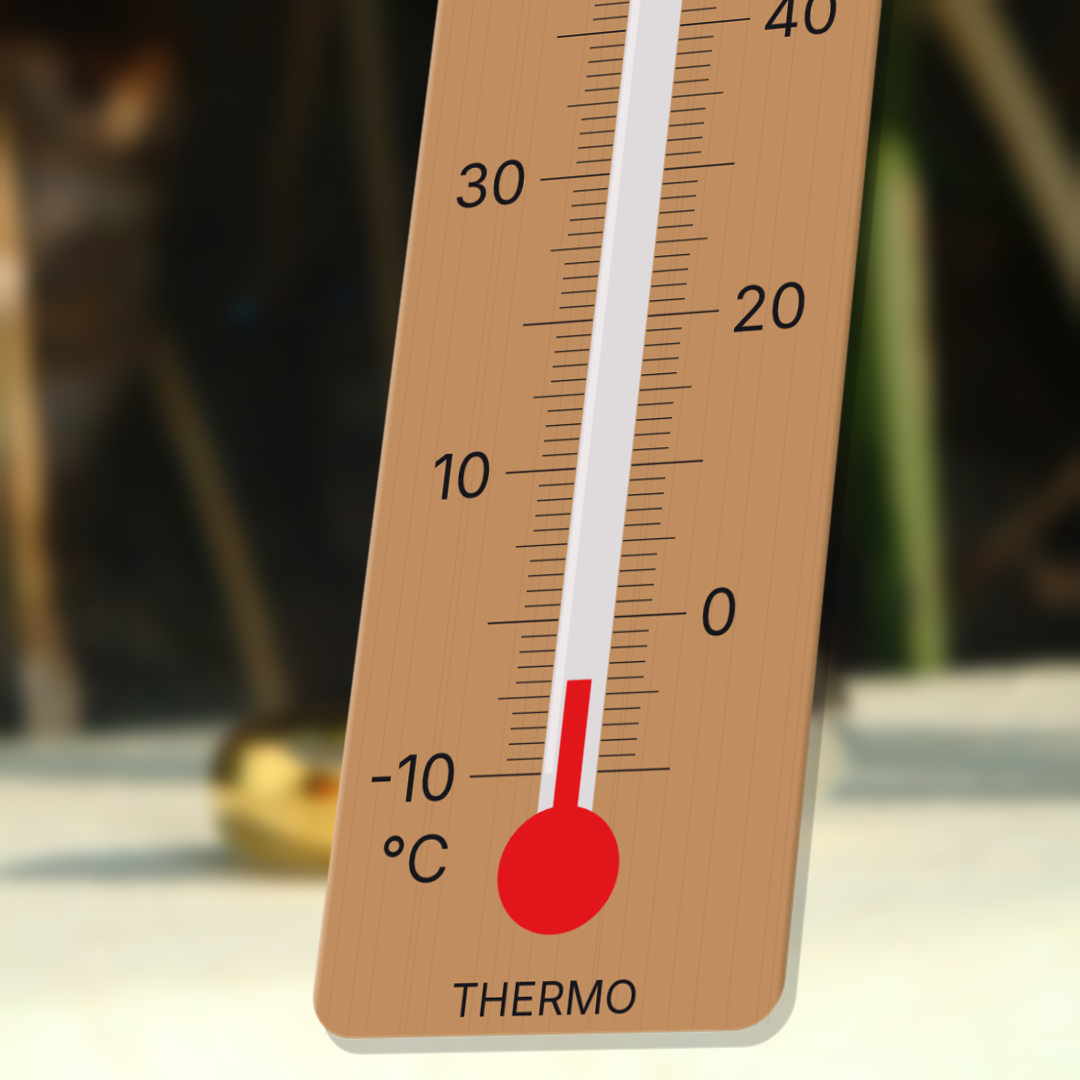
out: -4 °C
